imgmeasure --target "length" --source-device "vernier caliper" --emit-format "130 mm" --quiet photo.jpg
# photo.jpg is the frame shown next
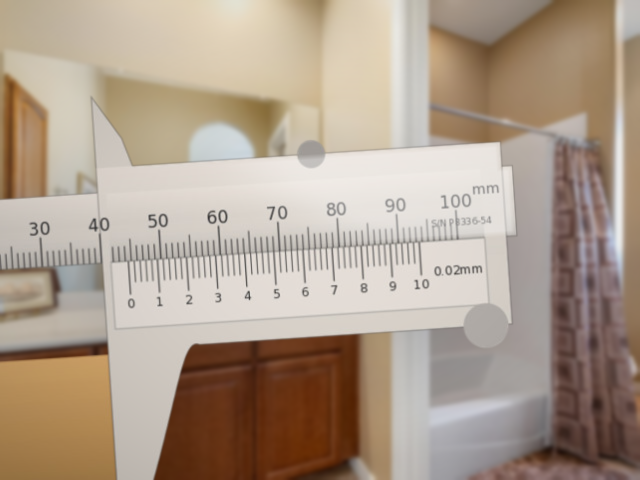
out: 44.5 mm
